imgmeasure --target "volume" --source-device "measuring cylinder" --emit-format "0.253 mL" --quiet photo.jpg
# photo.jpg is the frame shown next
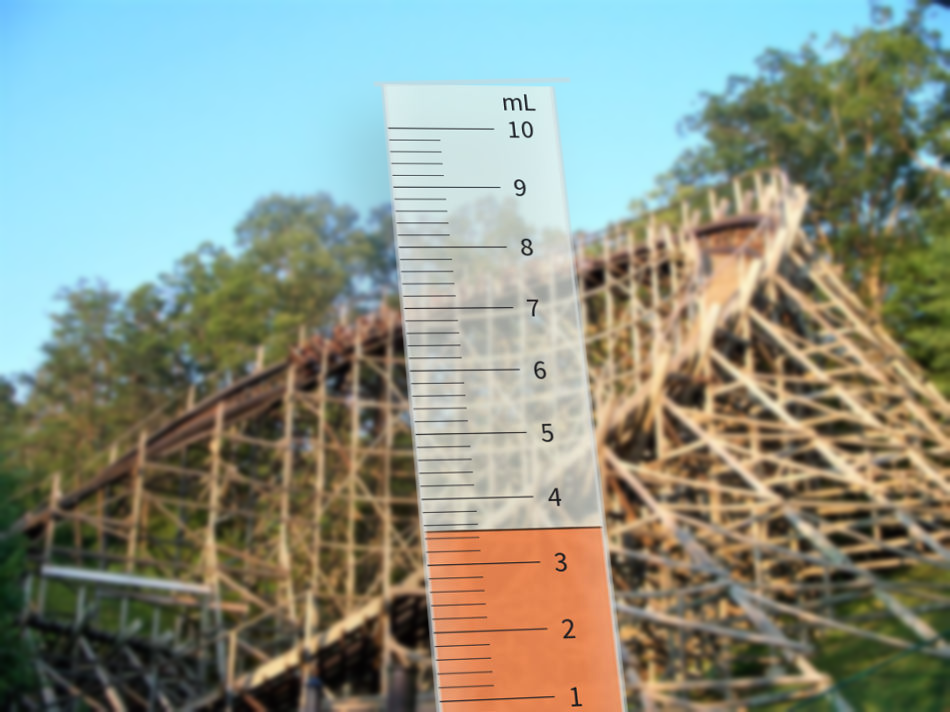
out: 3.5 mL
